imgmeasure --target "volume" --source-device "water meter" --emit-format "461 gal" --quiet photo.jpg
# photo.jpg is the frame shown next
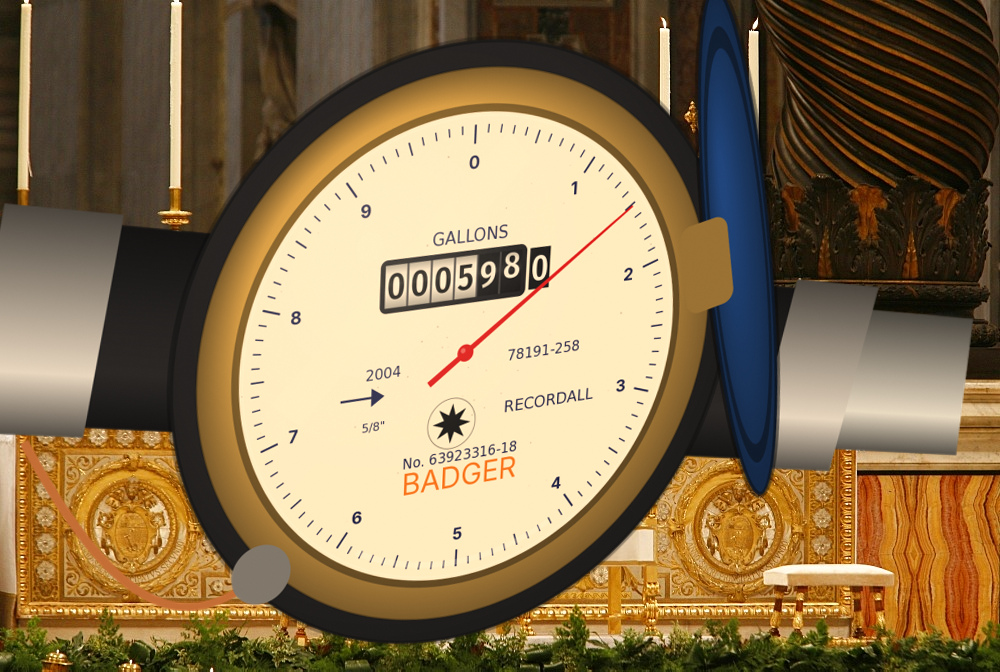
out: 5981.5 gal
